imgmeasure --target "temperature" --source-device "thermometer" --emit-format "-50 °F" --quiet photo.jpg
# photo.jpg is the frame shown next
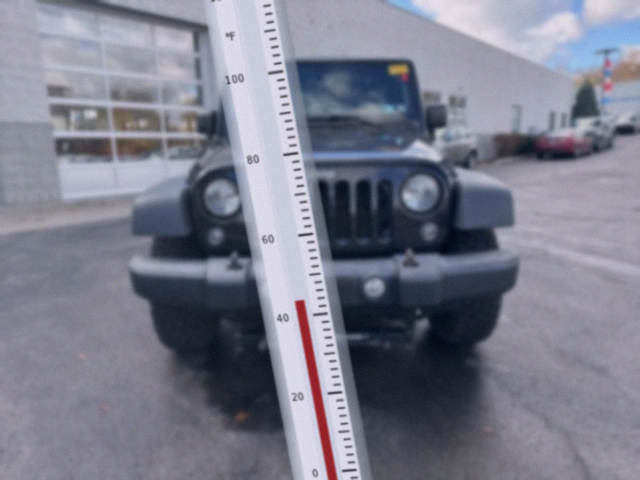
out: 44 °F
